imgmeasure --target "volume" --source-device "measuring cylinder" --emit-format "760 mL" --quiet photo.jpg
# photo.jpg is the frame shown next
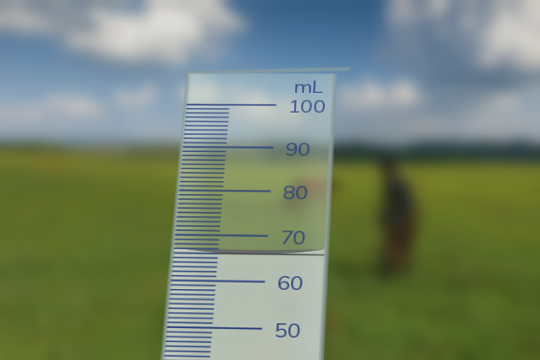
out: 66 mL
